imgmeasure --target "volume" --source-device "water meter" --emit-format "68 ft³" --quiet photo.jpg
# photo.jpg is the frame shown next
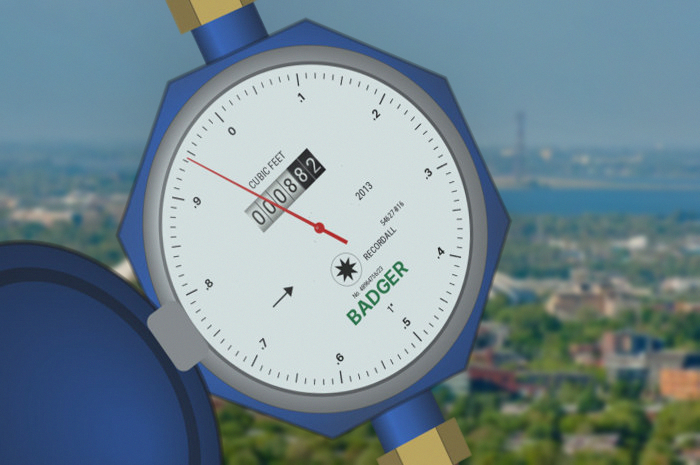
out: 881.94 ft³
